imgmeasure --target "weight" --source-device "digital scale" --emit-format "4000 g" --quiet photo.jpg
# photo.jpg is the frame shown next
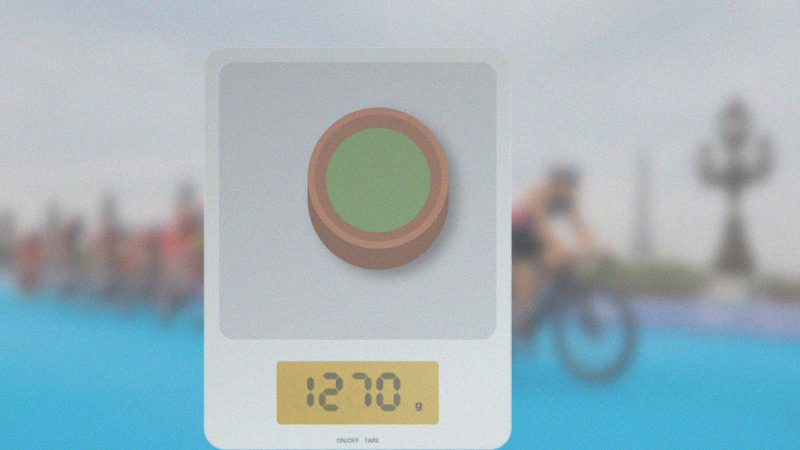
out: 1270 g
